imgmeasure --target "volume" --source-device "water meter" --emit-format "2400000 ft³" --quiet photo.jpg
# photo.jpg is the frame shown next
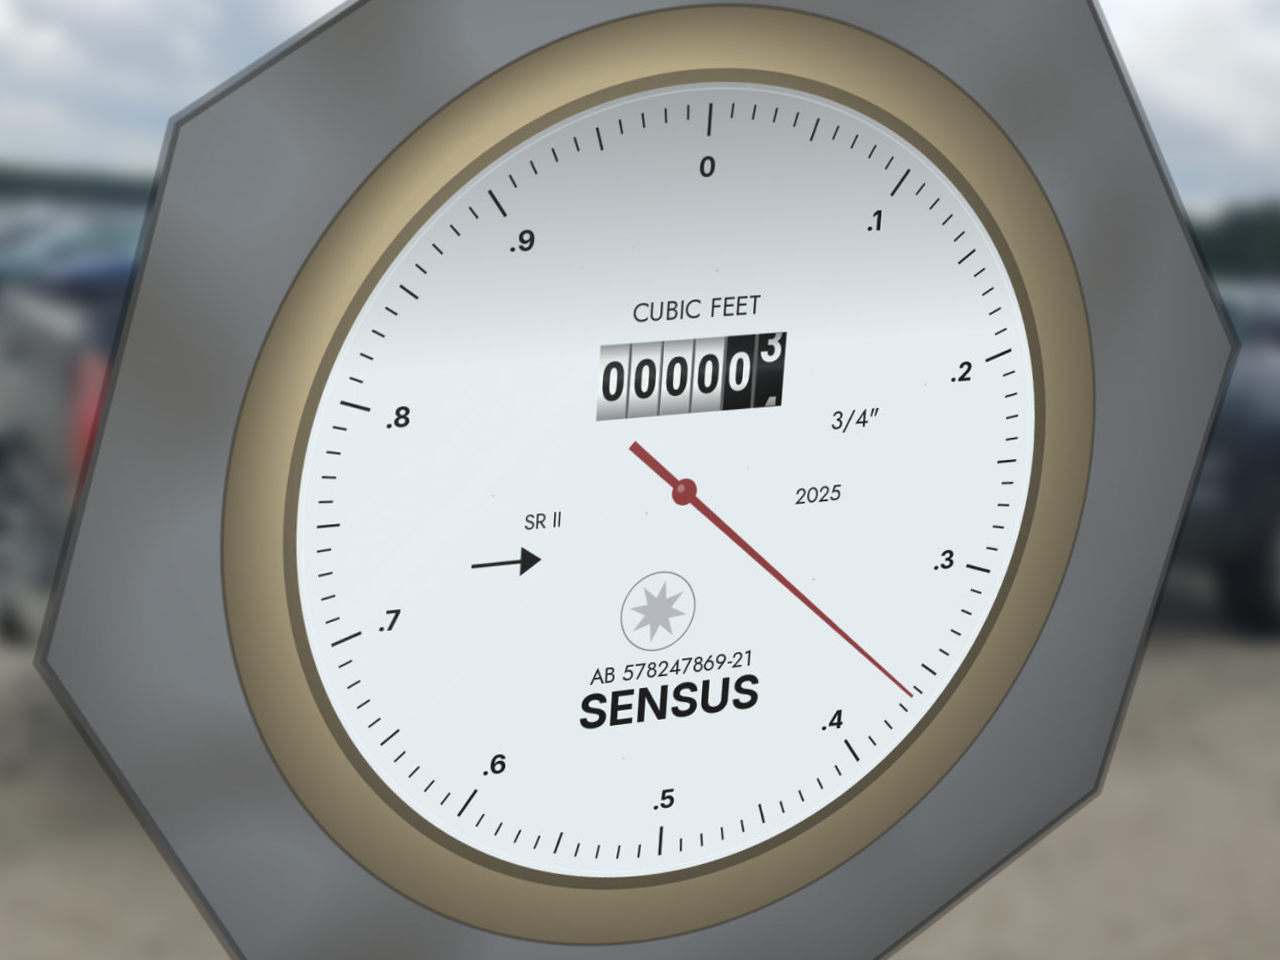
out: 3.36 ft³
